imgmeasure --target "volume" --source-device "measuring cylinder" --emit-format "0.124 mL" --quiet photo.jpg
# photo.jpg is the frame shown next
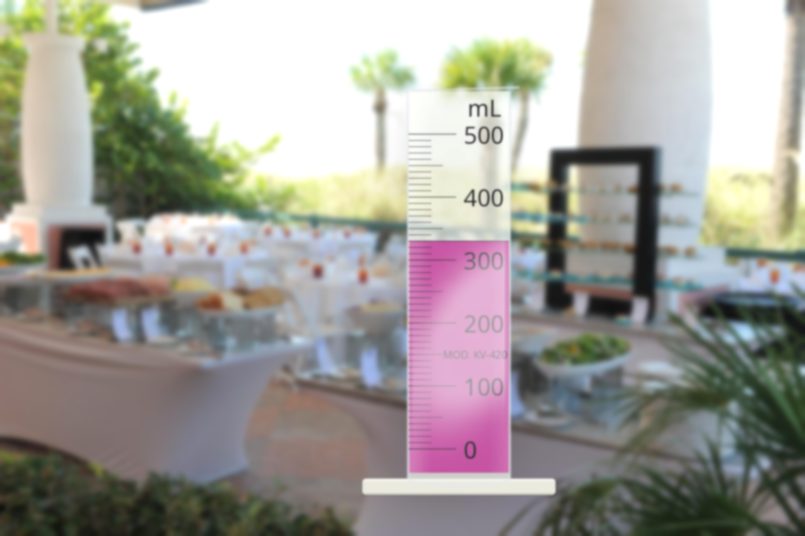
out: 330 mL
